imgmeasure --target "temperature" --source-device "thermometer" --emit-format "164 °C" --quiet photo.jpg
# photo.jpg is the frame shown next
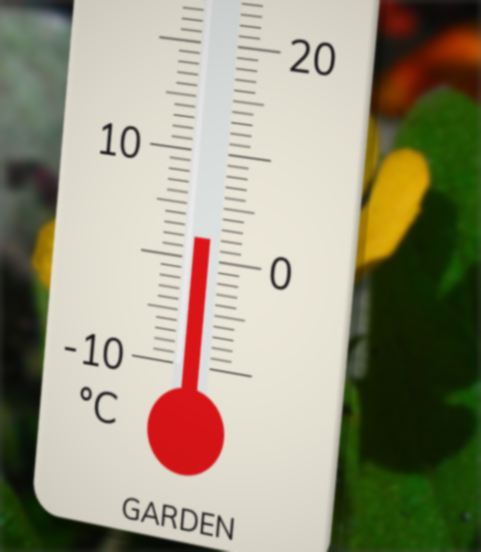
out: 2 °C
